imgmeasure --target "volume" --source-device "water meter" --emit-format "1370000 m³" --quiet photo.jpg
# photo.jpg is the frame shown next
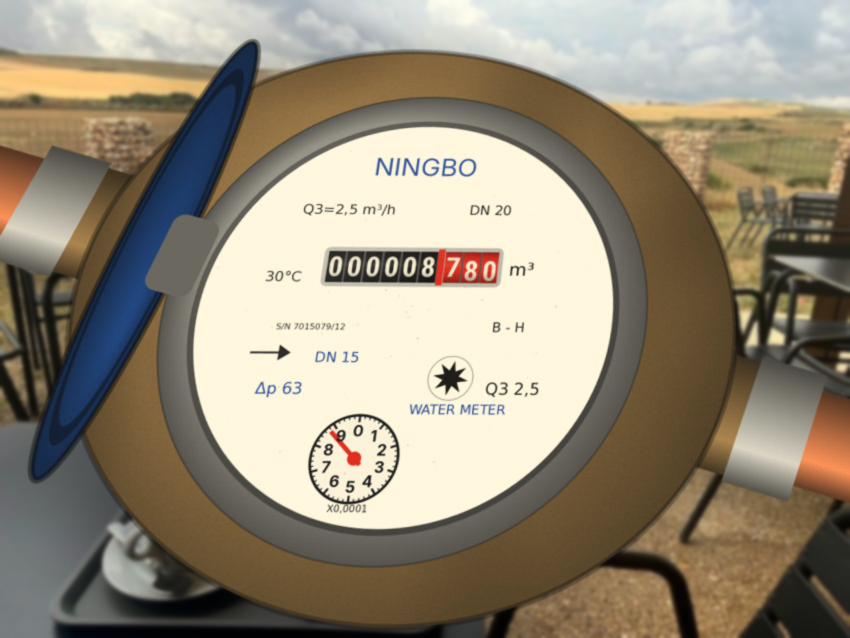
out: 8.7798 m³
